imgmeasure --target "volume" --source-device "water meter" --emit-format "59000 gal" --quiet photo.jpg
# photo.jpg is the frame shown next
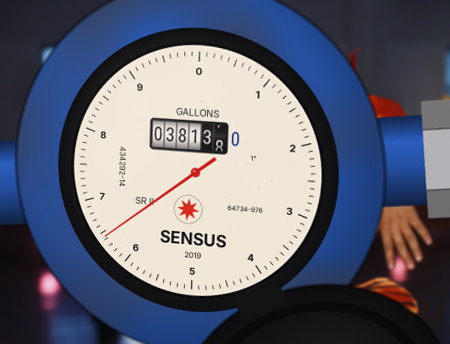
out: 381376.4 gal
